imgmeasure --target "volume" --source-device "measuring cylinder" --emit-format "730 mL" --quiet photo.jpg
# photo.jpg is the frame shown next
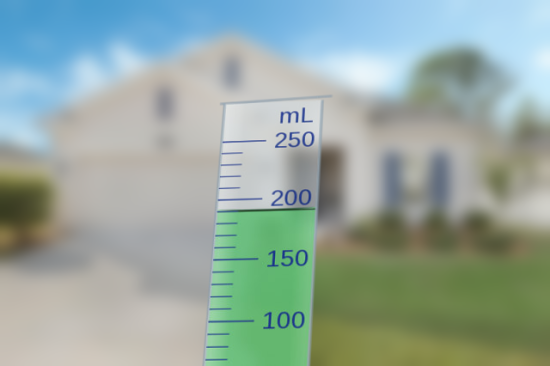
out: 190 mL
